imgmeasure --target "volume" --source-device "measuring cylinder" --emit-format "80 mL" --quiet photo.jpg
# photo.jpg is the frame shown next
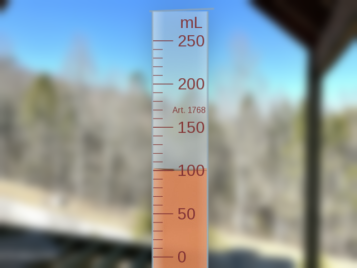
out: 100 mL
